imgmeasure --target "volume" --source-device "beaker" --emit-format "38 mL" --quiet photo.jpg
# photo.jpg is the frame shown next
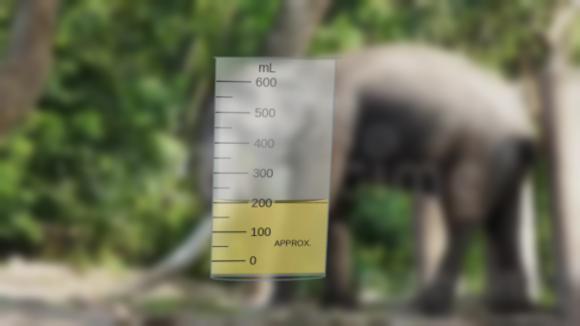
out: 200 mL
